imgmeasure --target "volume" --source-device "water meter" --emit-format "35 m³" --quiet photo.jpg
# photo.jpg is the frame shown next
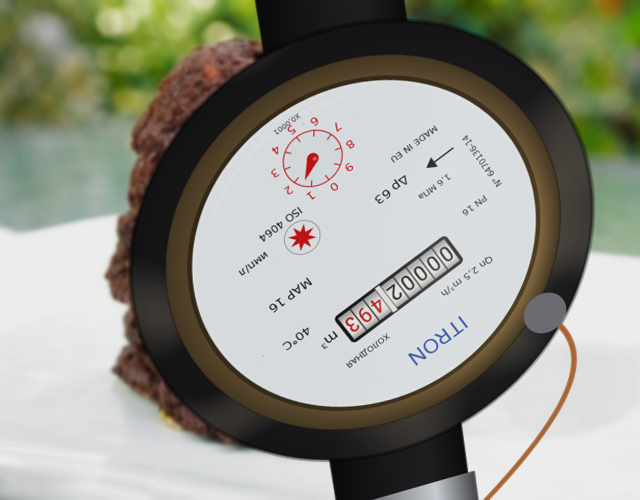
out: 2.4931 m³
